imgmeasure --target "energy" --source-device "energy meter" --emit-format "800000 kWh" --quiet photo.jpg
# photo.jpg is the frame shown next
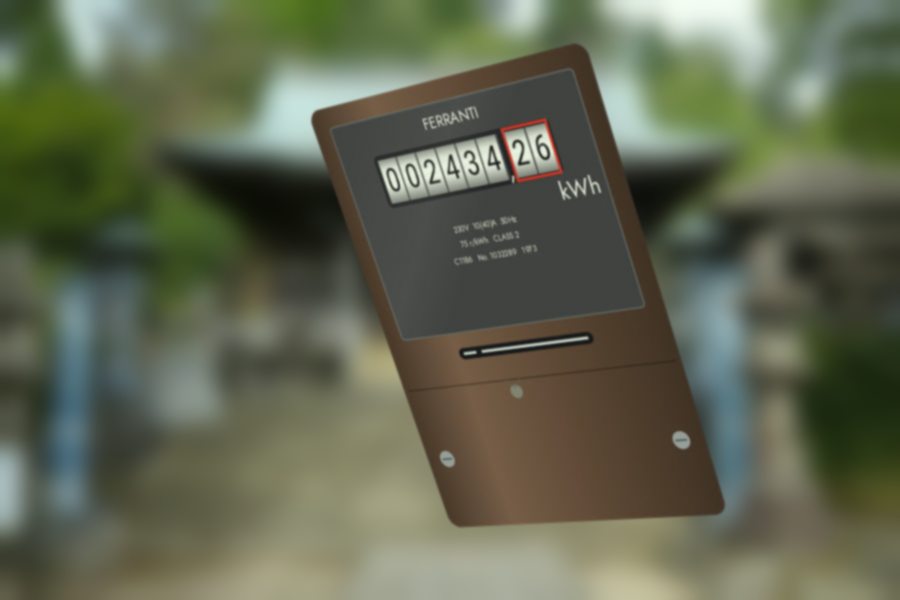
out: 2434.26 kWh
